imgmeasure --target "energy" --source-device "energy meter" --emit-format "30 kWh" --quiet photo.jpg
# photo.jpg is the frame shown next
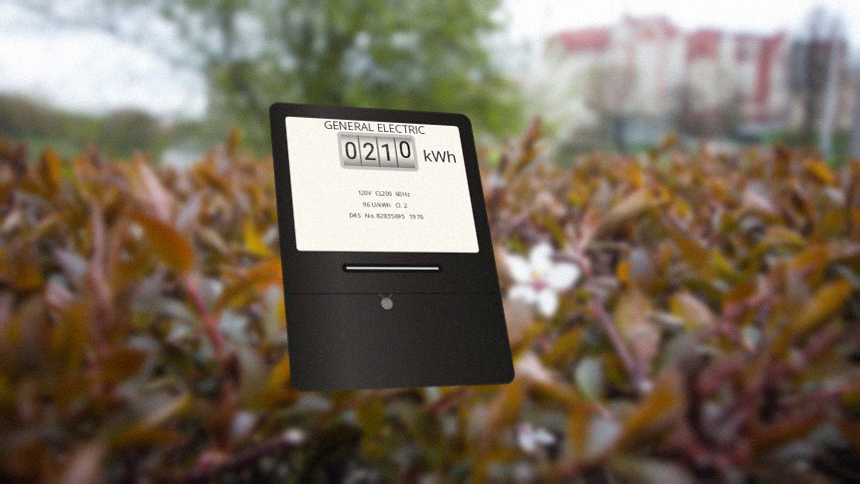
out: 210 kWh
